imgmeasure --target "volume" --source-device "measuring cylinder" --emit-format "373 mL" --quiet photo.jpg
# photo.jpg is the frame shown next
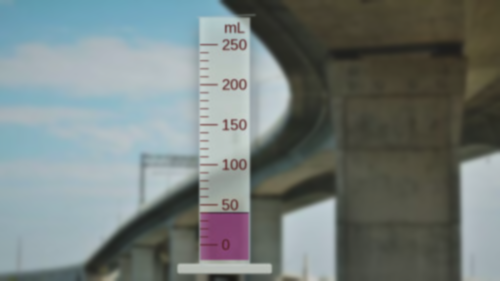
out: 40 mL
